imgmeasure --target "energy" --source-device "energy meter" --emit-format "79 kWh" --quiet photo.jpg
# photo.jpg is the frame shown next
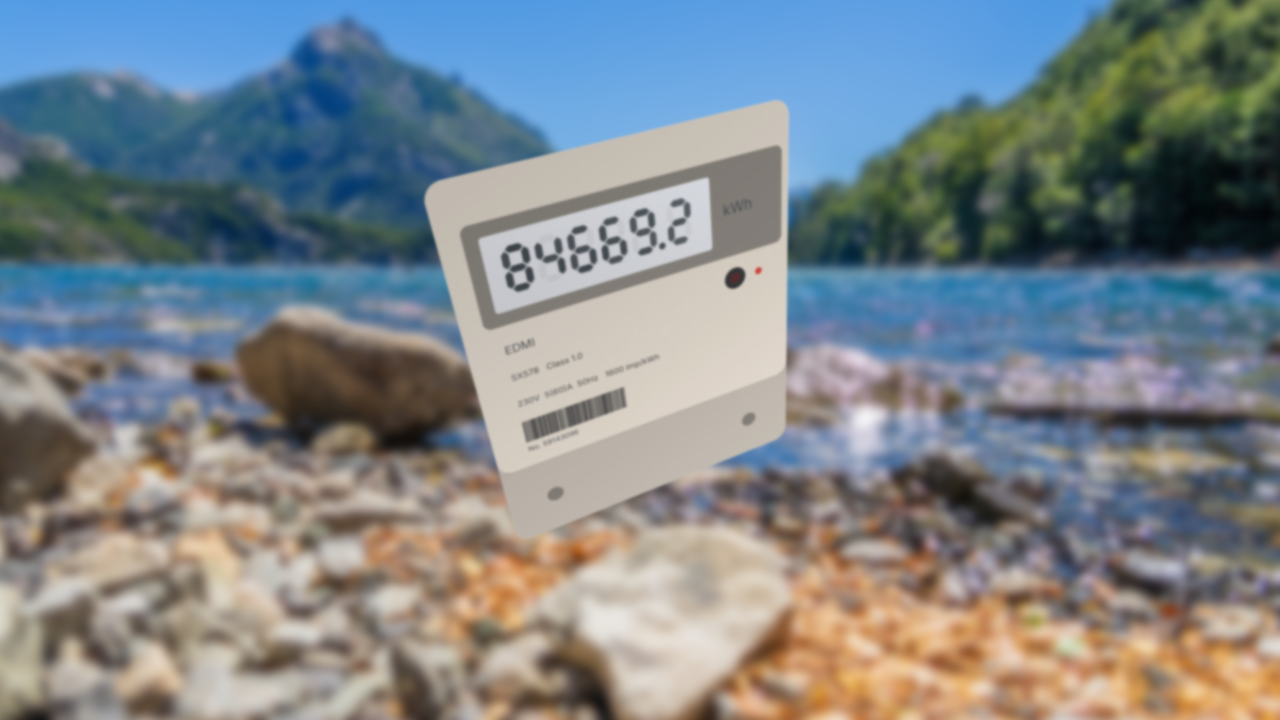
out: 84669.2 kWh
